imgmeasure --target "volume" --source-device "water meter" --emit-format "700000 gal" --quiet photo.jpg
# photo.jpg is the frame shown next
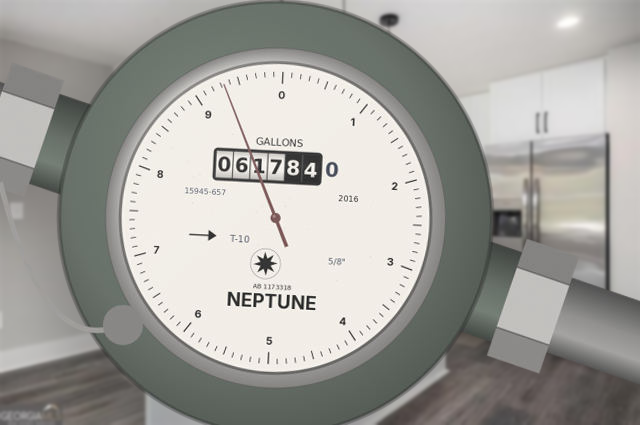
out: 617839.3 gal
